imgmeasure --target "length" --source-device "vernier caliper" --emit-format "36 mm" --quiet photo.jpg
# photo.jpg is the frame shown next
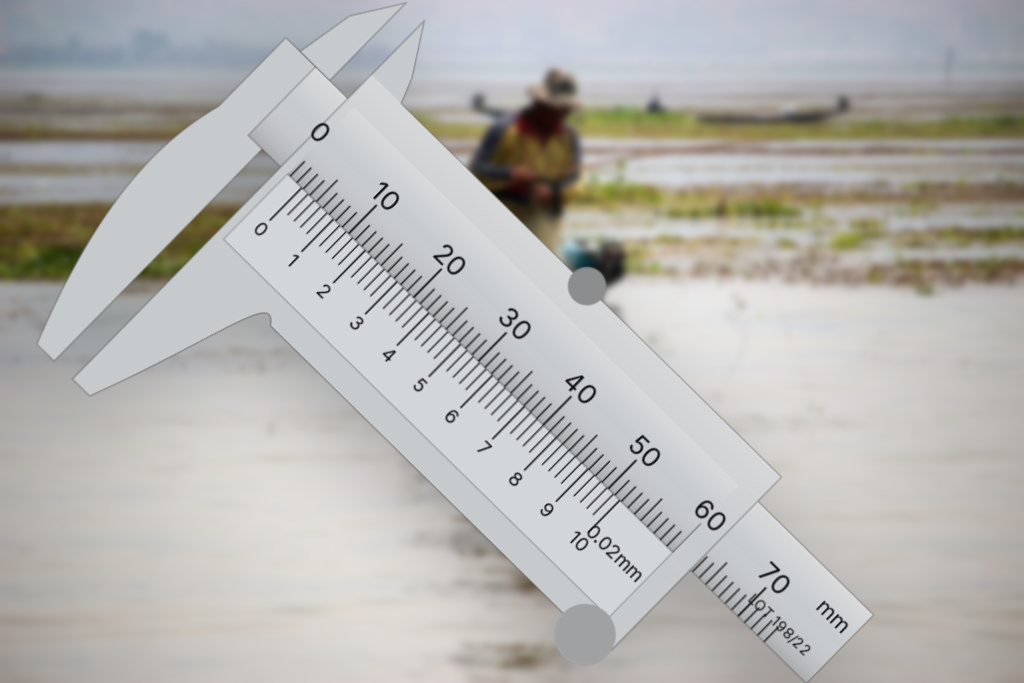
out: 2.8 mm
